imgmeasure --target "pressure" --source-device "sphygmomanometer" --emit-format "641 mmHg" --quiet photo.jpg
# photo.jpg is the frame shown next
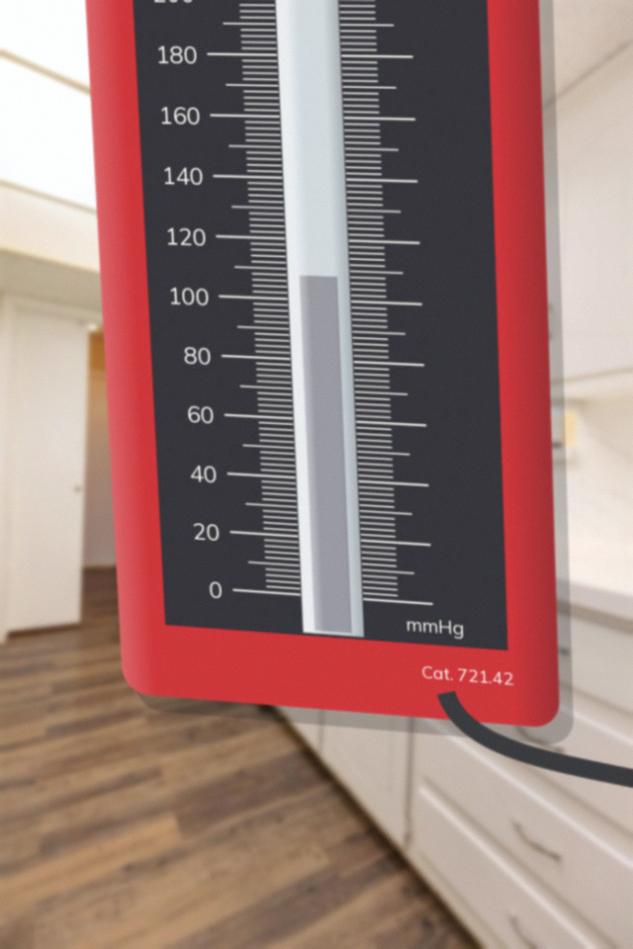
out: 108 mmHg
